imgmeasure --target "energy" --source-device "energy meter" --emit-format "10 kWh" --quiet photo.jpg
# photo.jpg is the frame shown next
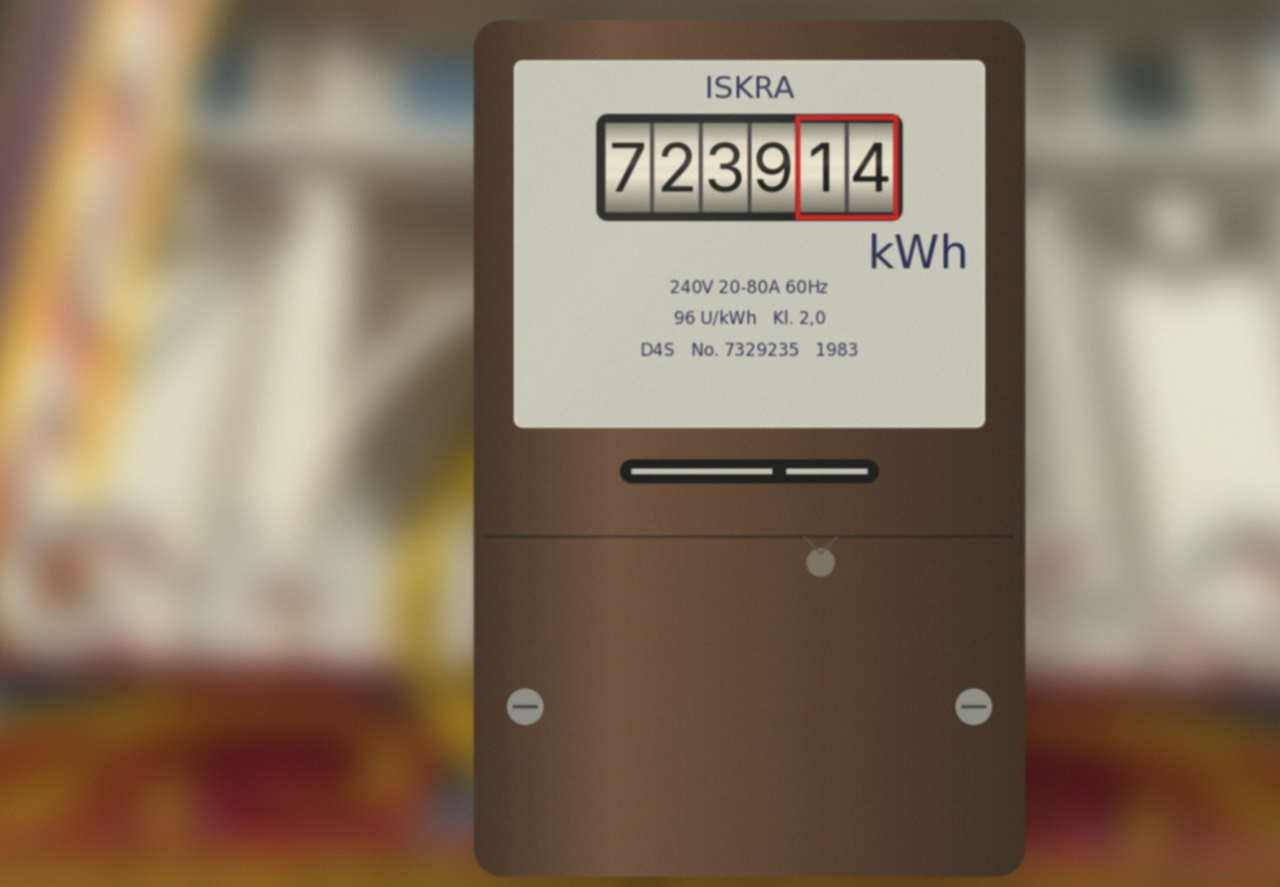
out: 7239.14 kWh
